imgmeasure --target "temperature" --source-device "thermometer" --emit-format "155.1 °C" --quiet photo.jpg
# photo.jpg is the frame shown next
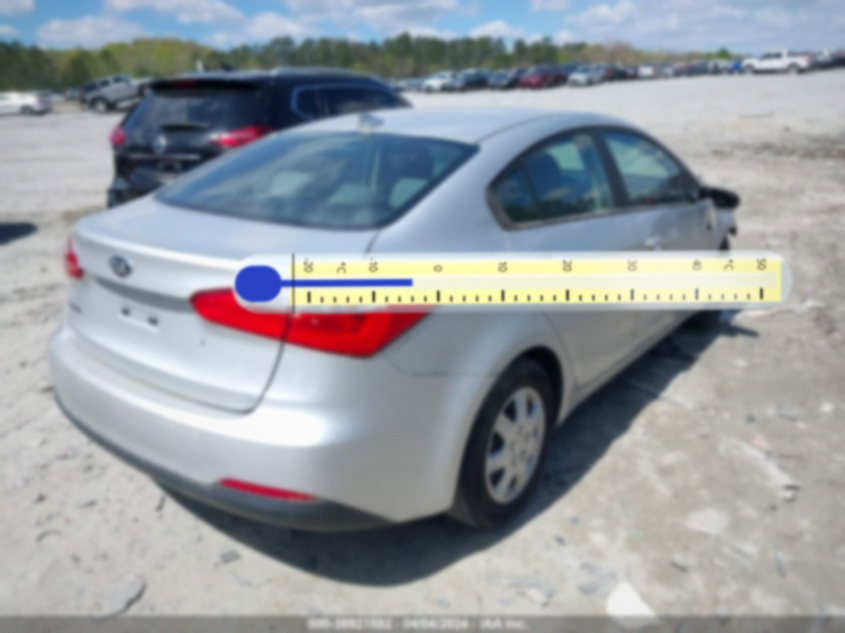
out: -4 °C
